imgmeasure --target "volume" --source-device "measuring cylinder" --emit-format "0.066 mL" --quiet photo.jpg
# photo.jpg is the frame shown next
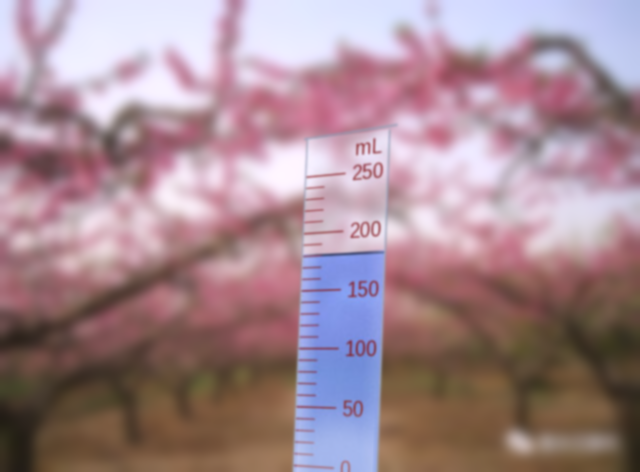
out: 180 mL
